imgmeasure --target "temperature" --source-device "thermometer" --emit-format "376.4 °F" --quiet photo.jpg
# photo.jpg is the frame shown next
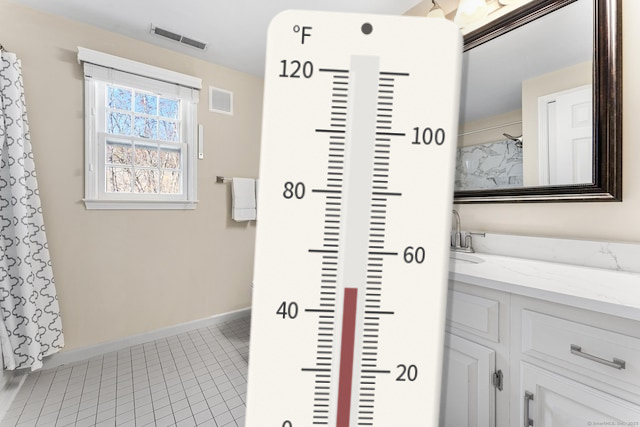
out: 48 °F
